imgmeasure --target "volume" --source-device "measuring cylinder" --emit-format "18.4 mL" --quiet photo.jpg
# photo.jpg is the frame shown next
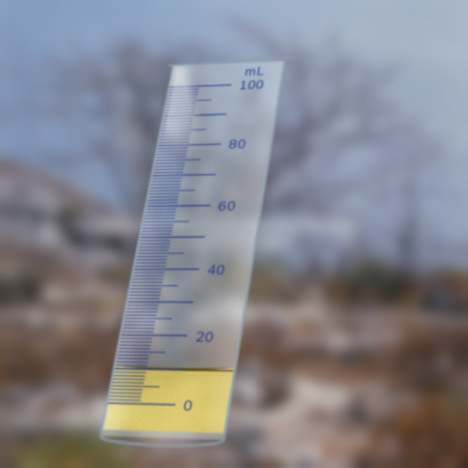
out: 10 mL
